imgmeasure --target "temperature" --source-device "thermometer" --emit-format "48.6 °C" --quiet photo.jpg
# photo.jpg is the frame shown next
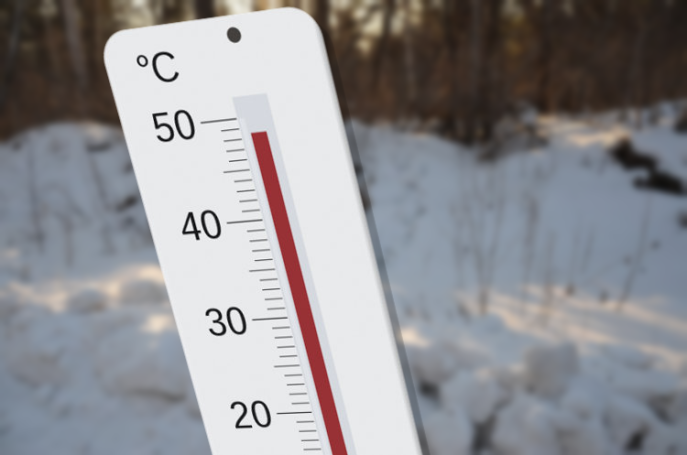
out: 48.5 °C
